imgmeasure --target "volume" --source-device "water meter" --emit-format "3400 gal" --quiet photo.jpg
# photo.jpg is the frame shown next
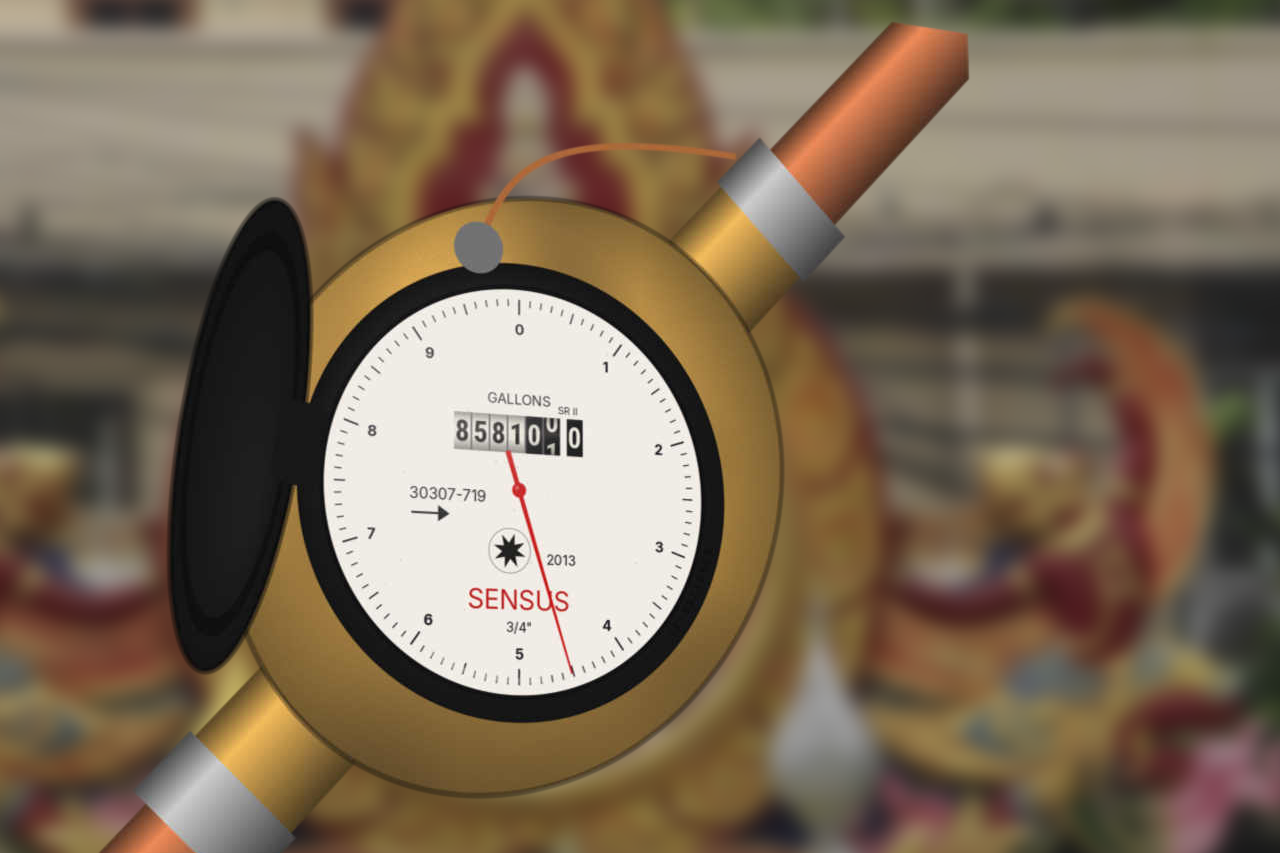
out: 8581004.5 gal
